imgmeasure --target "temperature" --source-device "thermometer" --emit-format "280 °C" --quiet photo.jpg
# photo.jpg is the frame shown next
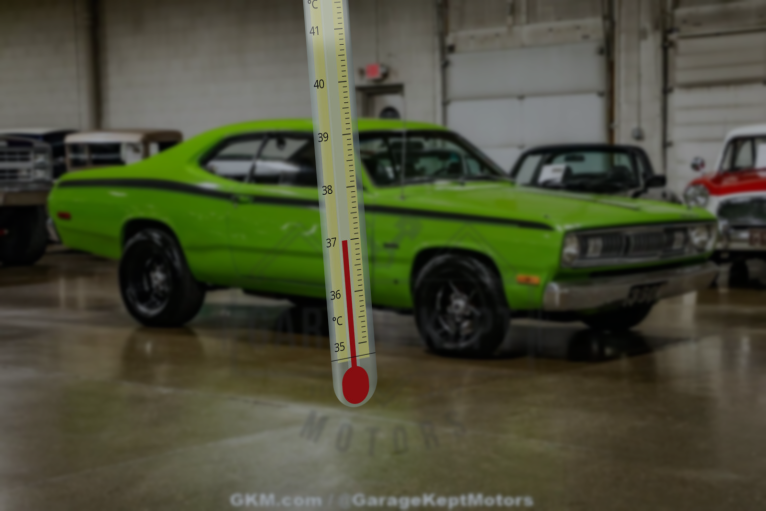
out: 37 °C
